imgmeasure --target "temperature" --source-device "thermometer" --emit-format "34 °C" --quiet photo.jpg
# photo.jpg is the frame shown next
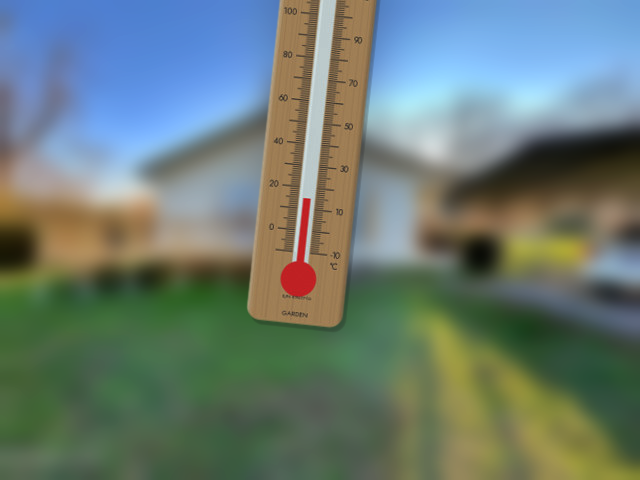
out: 15 °C
